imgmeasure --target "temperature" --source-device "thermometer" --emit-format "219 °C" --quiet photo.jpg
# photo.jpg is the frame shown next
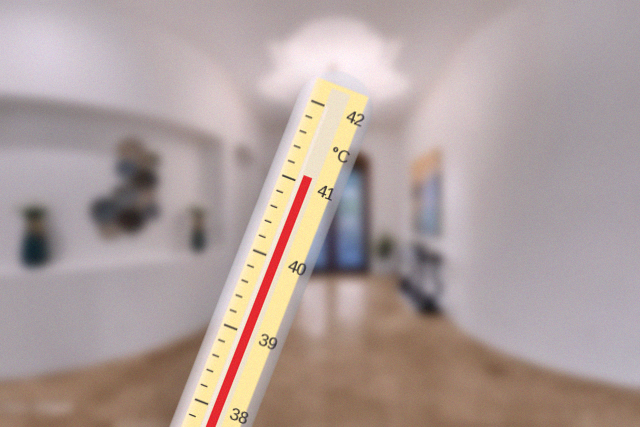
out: 41.1 °C
